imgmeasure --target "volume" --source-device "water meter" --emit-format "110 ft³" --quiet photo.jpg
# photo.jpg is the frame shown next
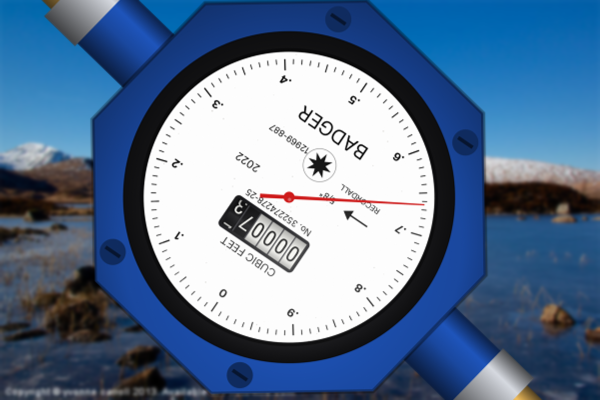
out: 72.66 ft³
